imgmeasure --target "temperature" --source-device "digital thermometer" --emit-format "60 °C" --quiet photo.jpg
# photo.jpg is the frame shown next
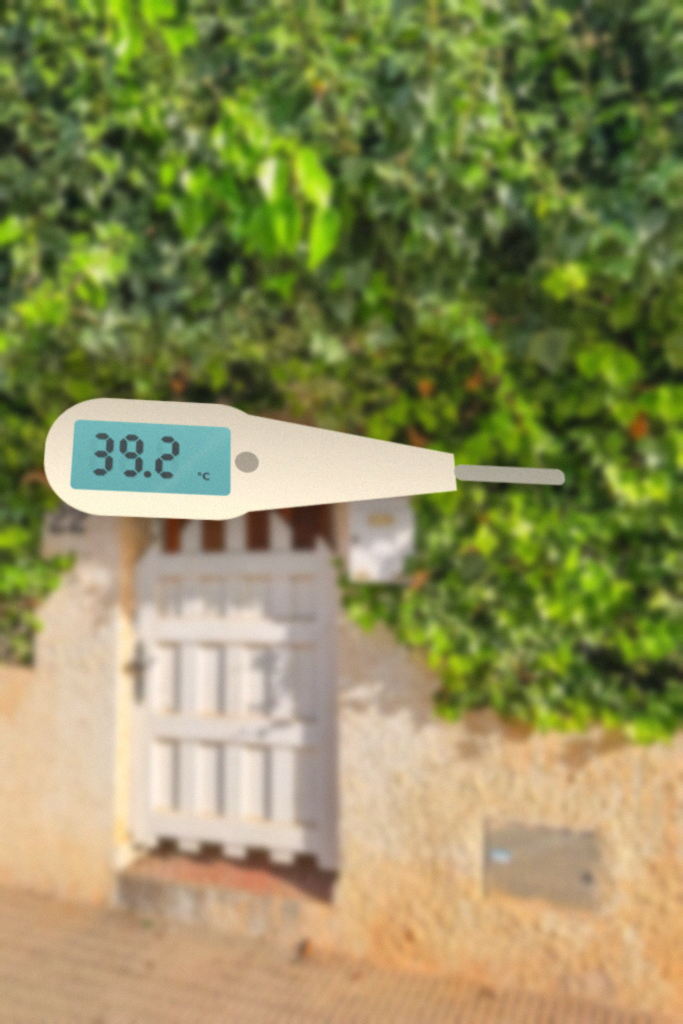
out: 39.2 °C
